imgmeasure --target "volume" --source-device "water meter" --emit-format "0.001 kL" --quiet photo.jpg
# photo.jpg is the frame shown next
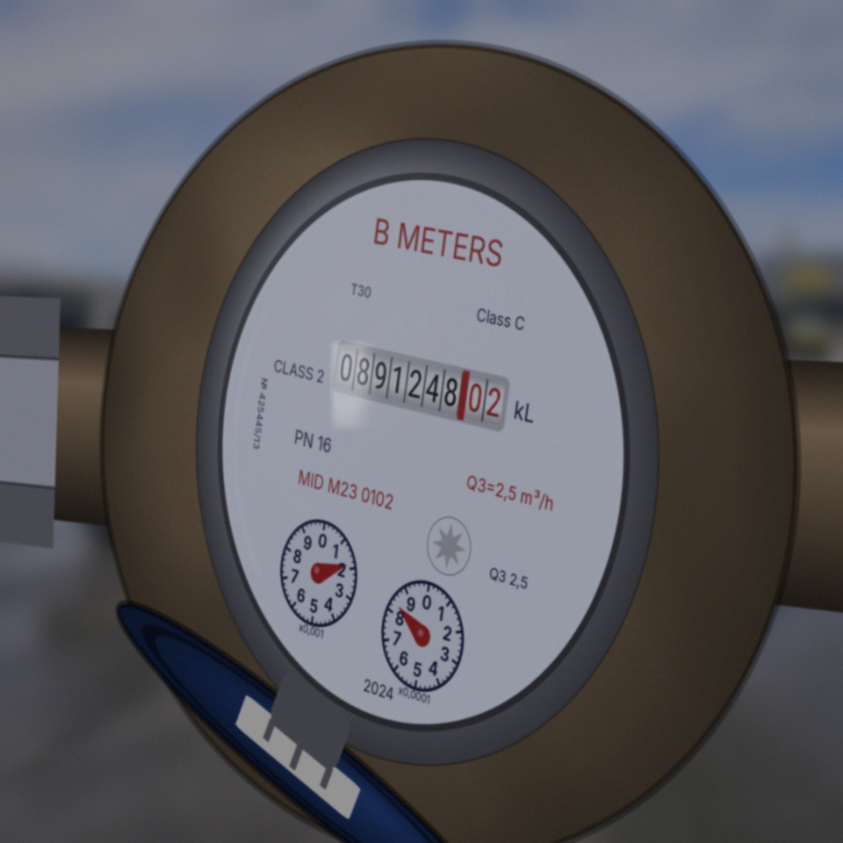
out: 891248.0218 kL
